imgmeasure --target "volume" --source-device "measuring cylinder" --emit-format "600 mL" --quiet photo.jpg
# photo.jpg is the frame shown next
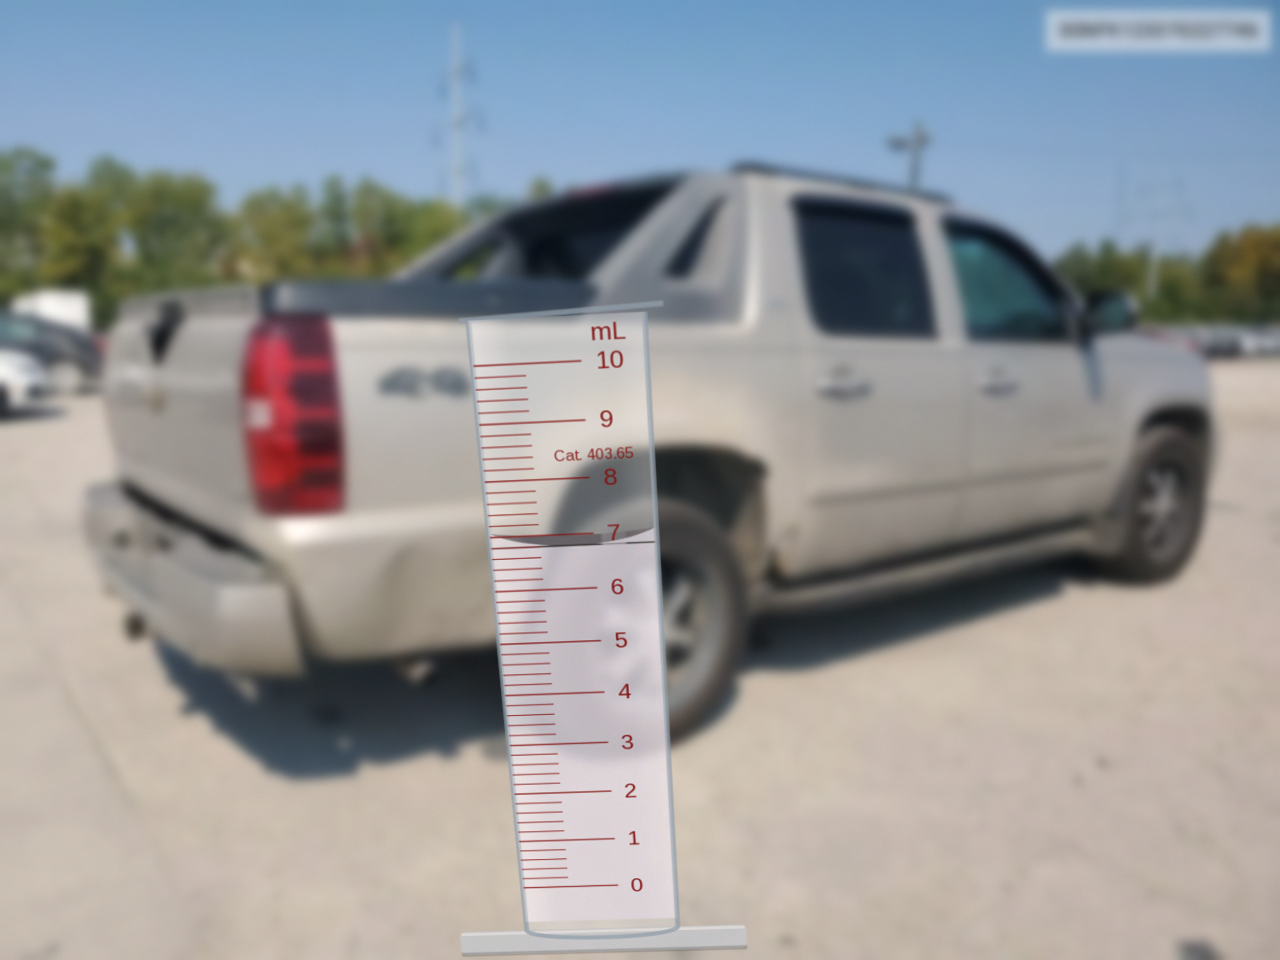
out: 6.8 mL
